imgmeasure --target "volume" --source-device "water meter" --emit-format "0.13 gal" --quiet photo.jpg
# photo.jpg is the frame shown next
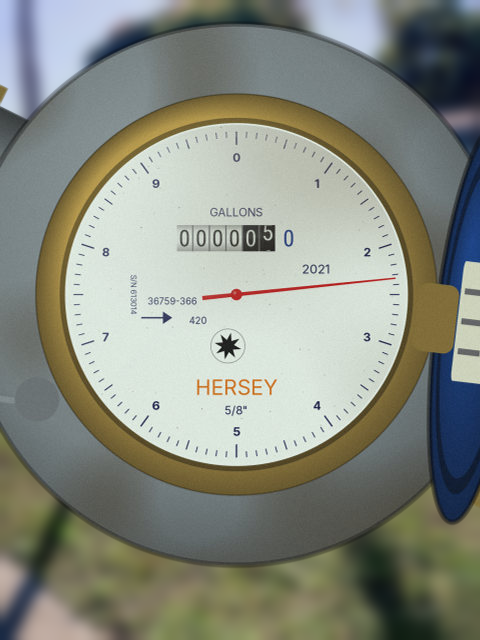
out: 52.3 gal
